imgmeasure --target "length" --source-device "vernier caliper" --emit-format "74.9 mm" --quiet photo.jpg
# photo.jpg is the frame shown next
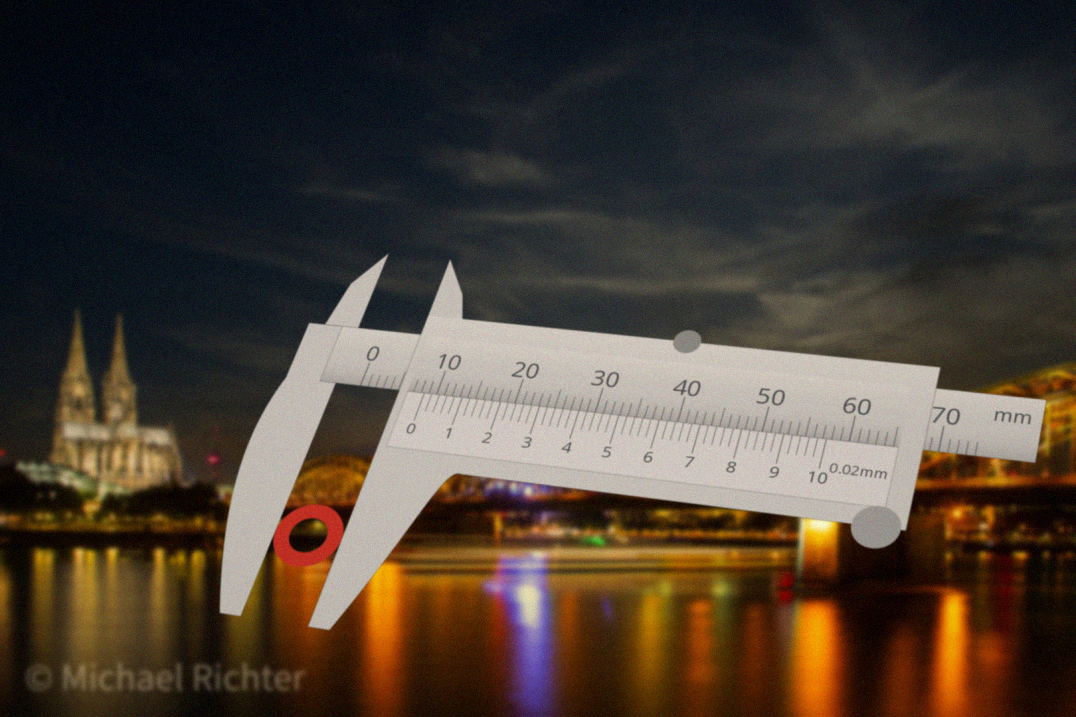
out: 8.4 mm
